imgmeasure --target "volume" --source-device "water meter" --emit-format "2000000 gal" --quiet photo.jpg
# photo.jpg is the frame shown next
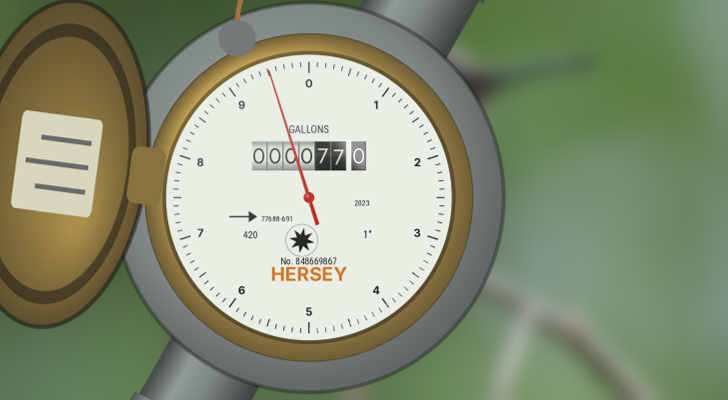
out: 769.5 gal
